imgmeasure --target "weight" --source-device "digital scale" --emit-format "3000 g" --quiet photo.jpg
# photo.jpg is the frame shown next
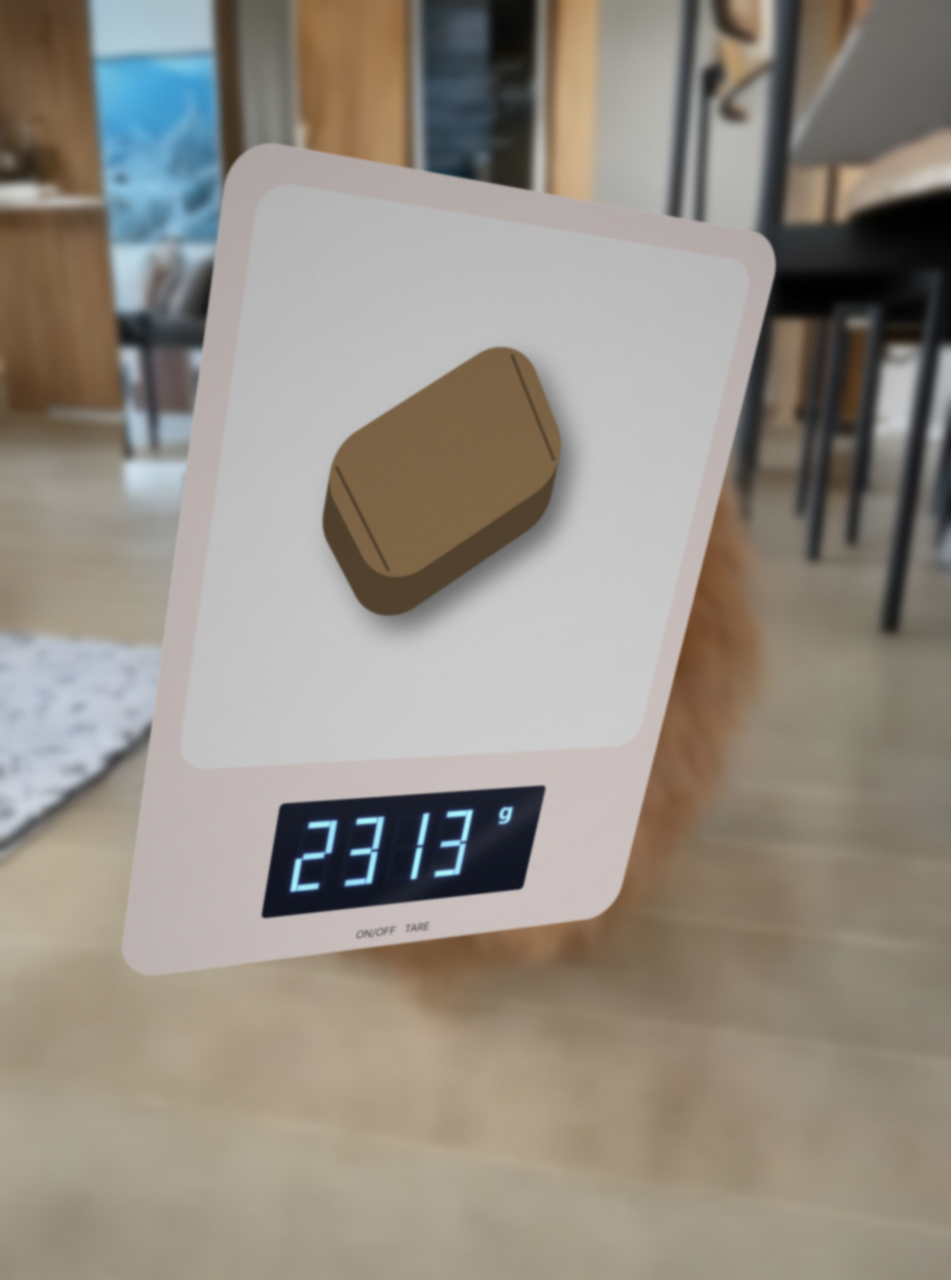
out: 2313 g
